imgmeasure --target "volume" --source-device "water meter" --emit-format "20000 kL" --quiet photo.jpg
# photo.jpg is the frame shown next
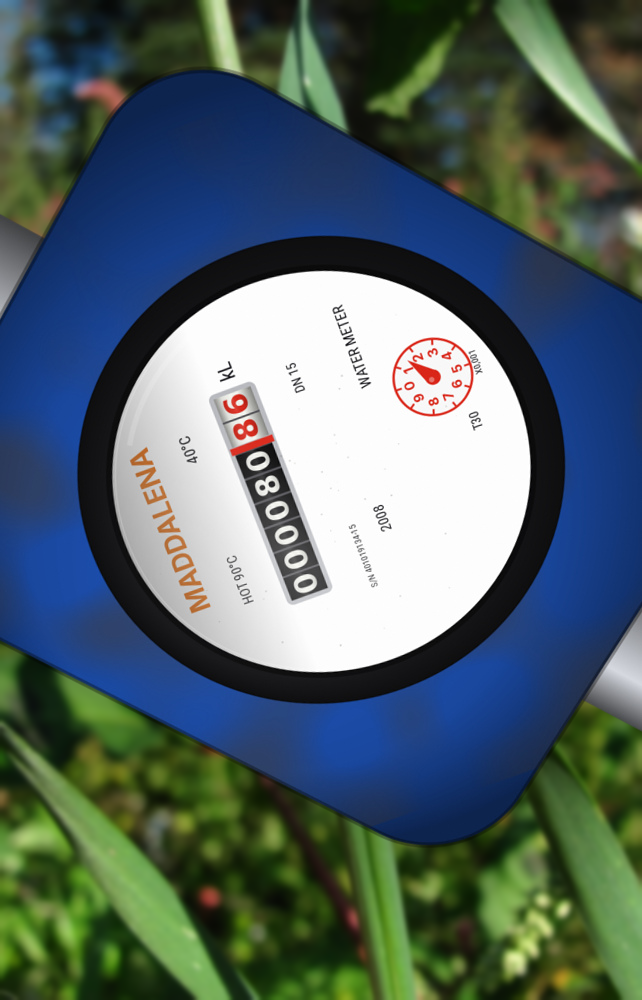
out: 80.861 kL
